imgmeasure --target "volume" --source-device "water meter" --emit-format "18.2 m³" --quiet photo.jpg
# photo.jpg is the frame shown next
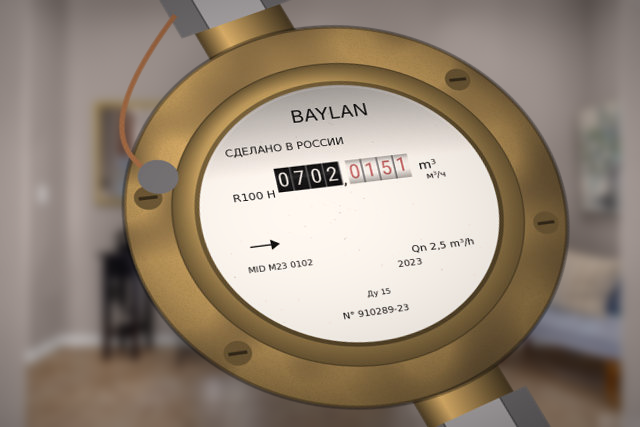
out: 702.0151 m³
